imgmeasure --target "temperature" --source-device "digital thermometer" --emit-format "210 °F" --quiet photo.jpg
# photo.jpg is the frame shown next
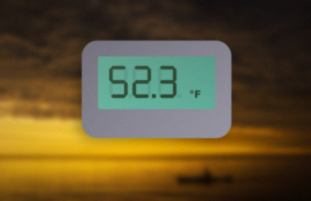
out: 52.3 °F
